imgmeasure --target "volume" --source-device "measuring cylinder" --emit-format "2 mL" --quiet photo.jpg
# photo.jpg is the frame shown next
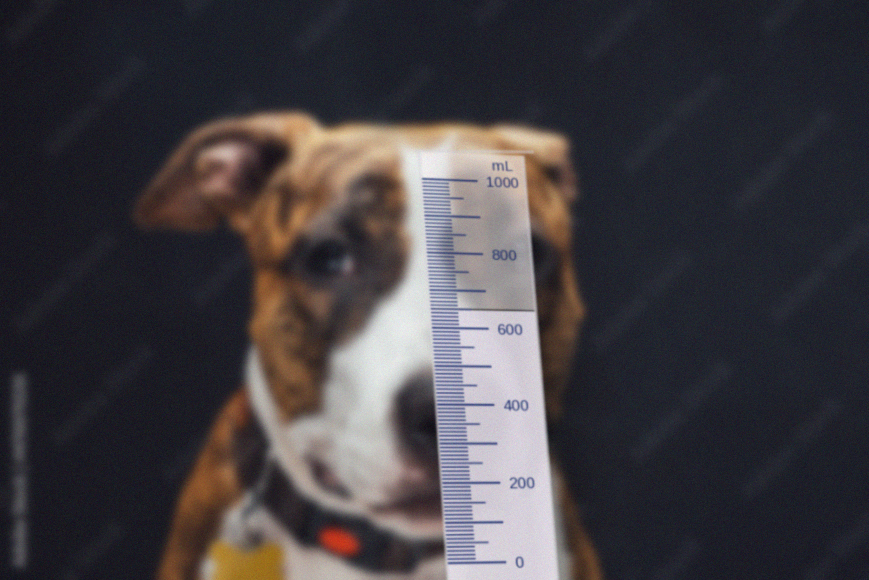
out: 650 mL
